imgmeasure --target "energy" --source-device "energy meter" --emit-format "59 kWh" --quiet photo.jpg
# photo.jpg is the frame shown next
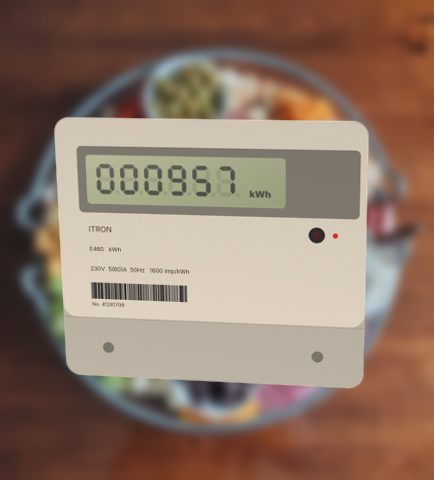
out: 957 kWh
